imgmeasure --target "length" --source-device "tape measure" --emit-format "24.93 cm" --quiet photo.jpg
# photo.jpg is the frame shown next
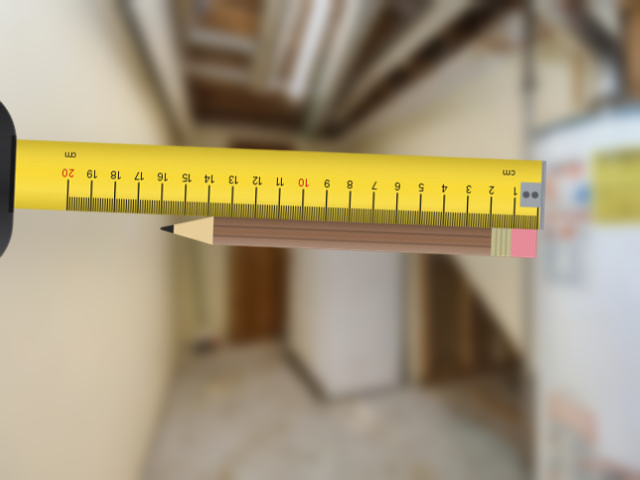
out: 16 cm
